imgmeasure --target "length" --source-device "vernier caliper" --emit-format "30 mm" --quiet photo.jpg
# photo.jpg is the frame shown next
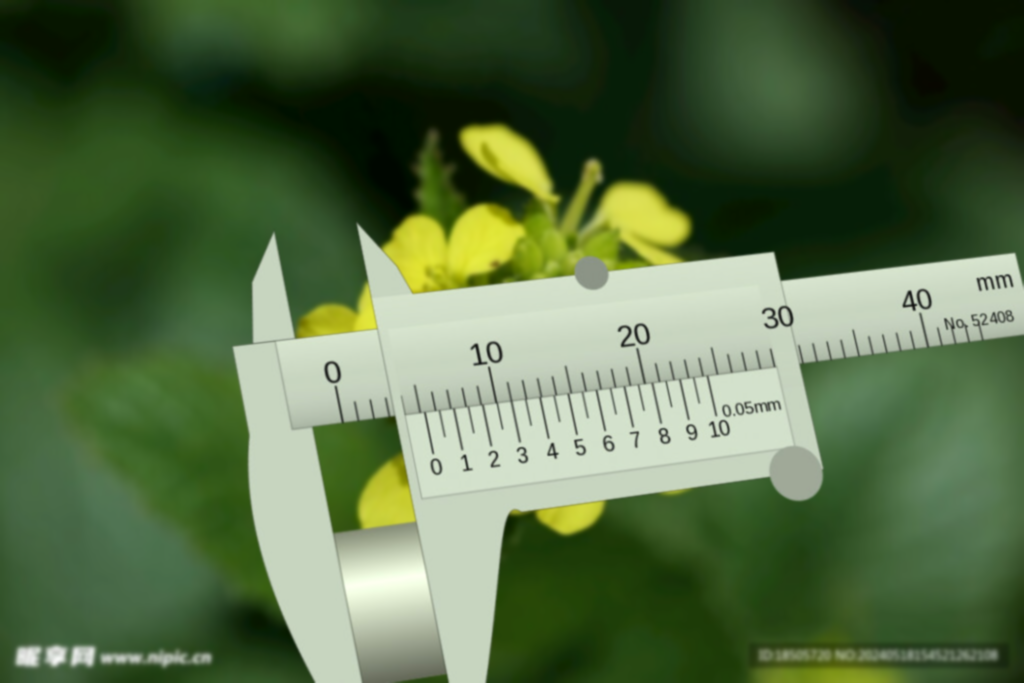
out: 5.3 mm
